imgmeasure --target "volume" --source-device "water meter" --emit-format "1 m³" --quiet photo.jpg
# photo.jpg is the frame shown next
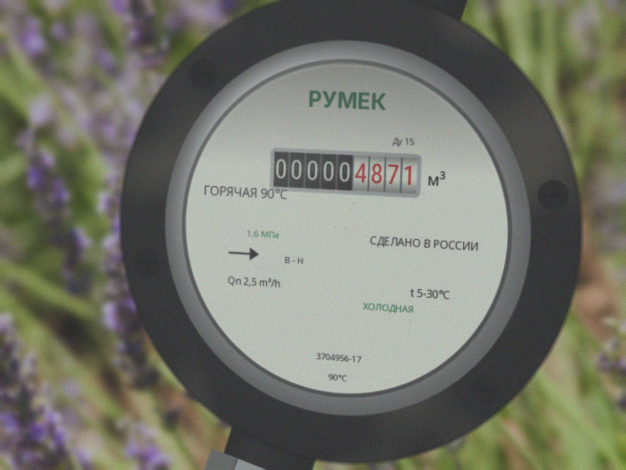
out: 0.4871 m³
